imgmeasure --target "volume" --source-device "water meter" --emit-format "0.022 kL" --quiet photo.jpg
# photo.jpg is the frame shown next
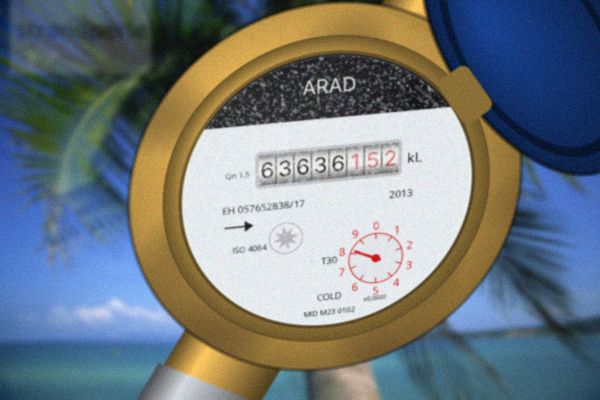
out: 63636.1528 kL
